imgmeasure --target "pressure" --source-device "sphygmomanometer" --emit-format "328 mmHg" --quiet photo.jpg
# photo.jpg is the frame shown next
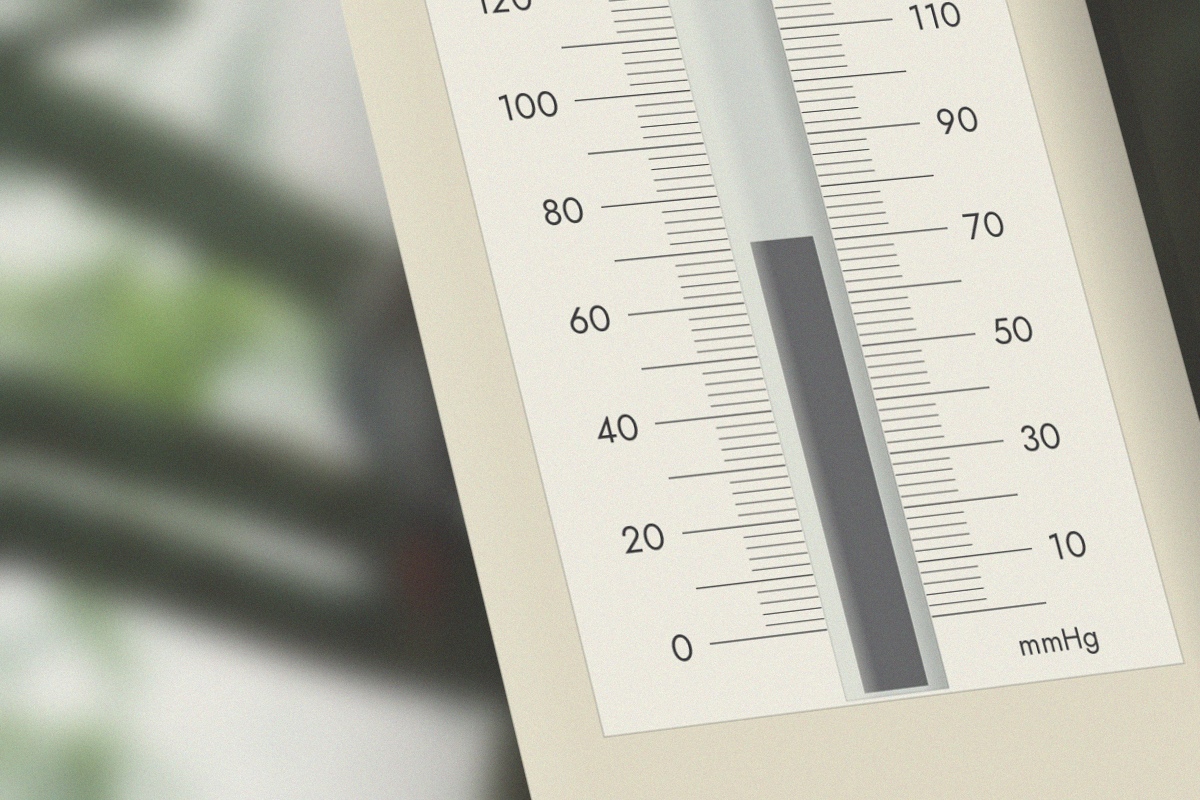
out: 71 mmHg
